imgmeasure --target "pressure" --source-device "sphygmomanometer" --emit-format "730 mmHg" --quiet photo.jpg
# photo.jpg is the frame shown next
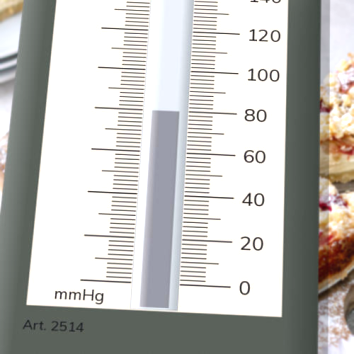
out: 80 mmHg
